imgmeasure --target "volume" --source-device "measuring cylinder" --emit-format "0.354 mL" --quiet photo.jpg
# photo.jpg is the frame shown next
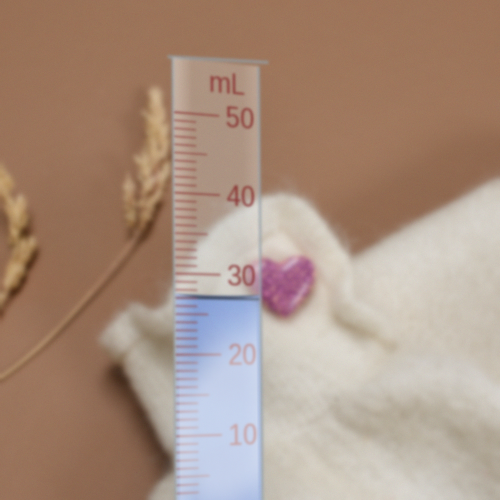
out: 27 mL
